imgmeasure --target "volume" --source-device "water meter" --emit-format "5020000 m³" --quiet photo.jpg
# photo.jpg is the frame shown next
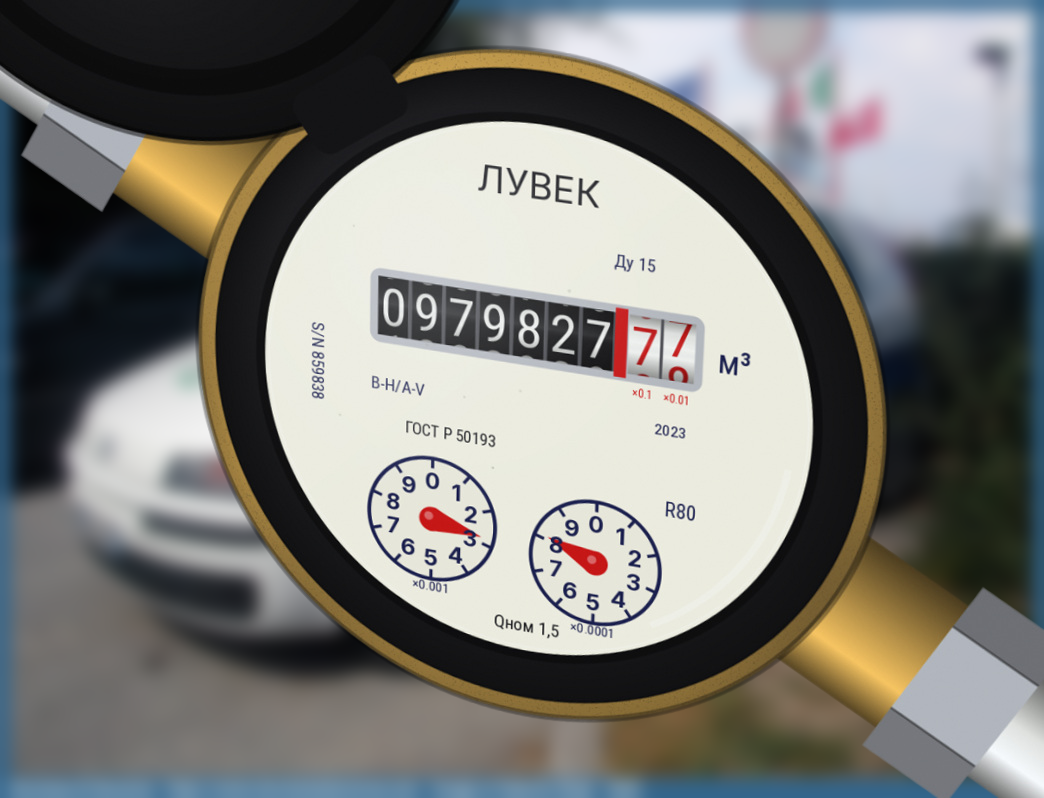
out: 979827.7728 m³
